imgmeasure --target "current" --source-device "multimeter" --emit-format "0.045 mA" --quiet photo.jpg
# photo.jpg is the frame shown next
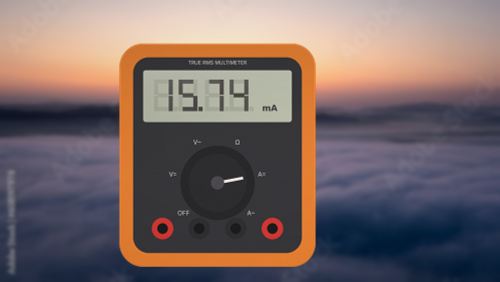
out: 15.74 mA
